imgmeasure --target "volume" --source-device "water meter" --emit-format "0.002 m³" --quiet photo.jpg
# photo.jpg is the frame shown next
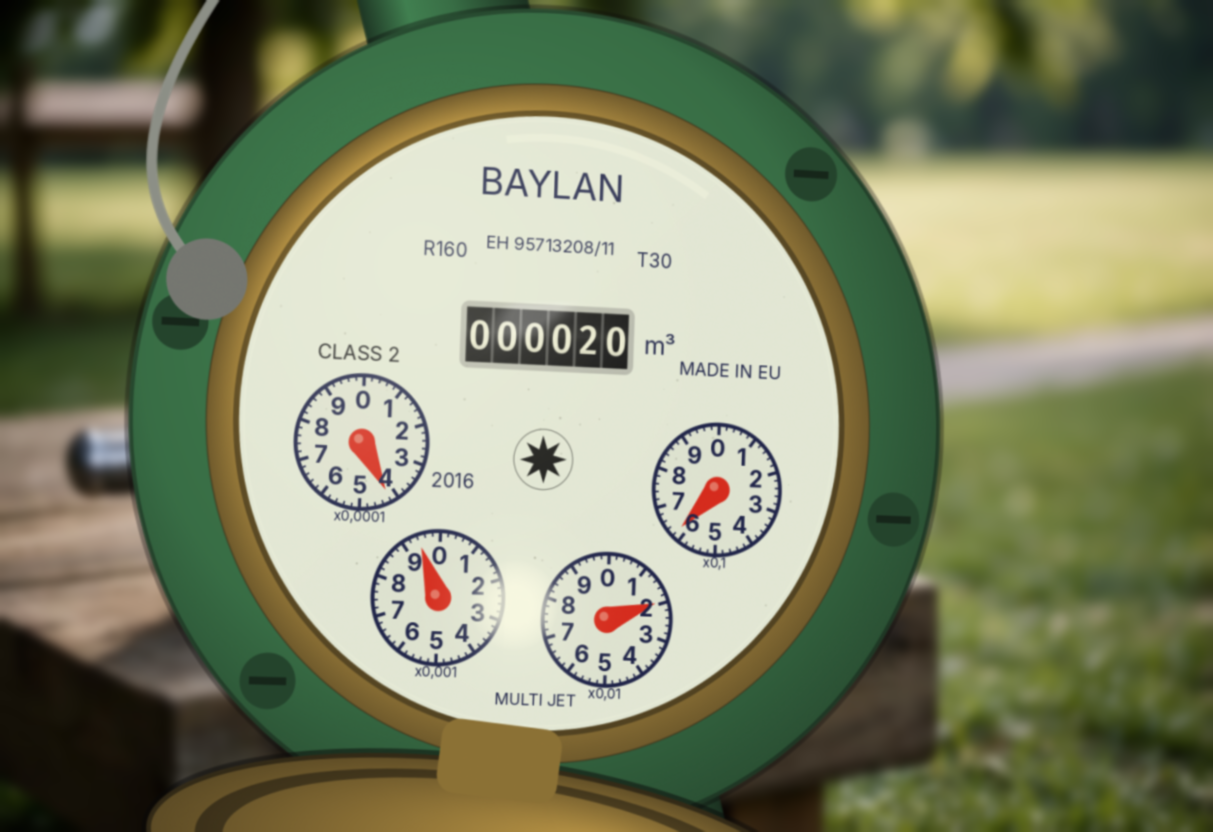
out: 20.6194 m³
